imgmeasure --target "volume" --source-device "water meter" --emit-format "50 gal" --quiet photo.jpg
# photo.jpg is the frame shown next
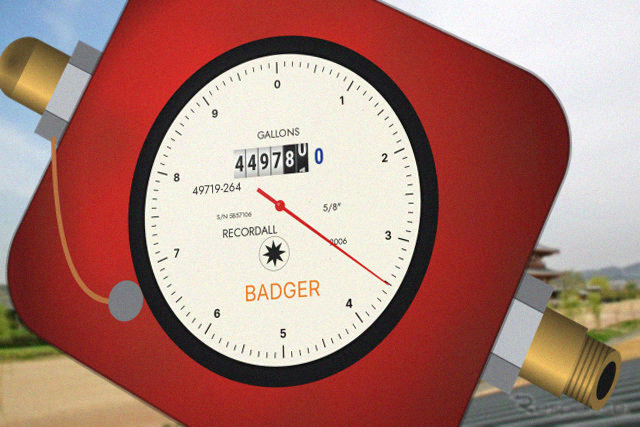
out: 4497803.5 gal
